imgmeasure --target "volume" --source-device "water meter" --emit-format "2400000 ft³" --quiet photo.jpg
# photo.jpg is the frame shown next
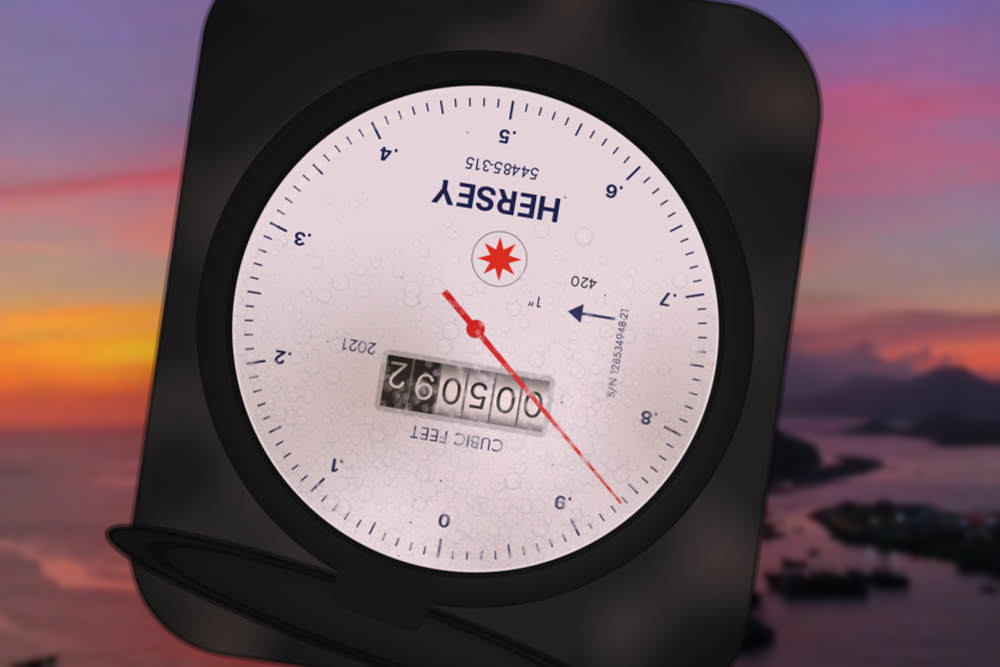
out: 5091.86 ft³
